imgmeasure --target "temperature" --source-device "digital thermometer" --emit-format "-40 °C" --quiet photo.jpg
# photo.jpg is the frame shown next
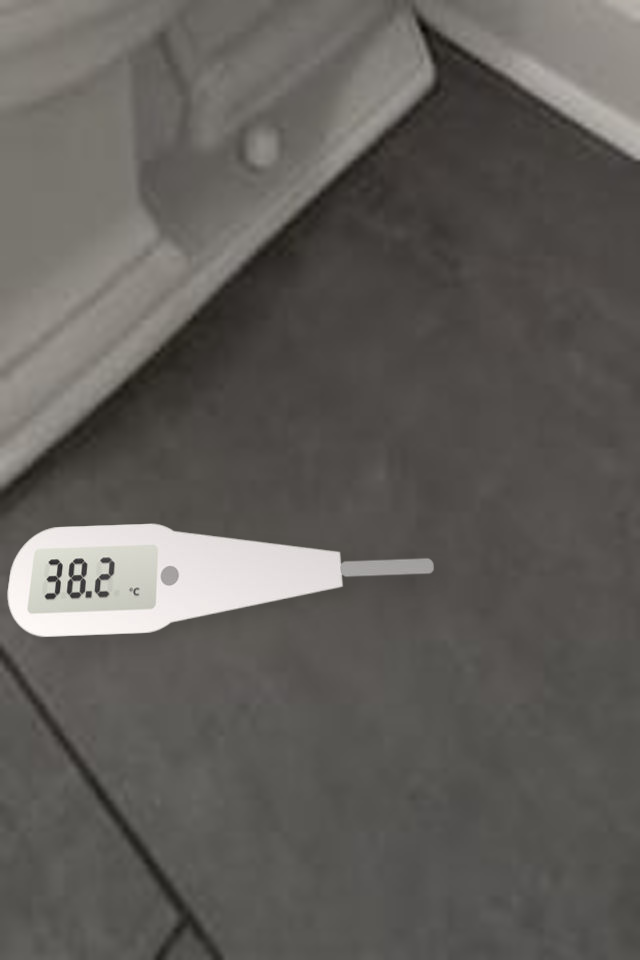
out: 38.2 °C
